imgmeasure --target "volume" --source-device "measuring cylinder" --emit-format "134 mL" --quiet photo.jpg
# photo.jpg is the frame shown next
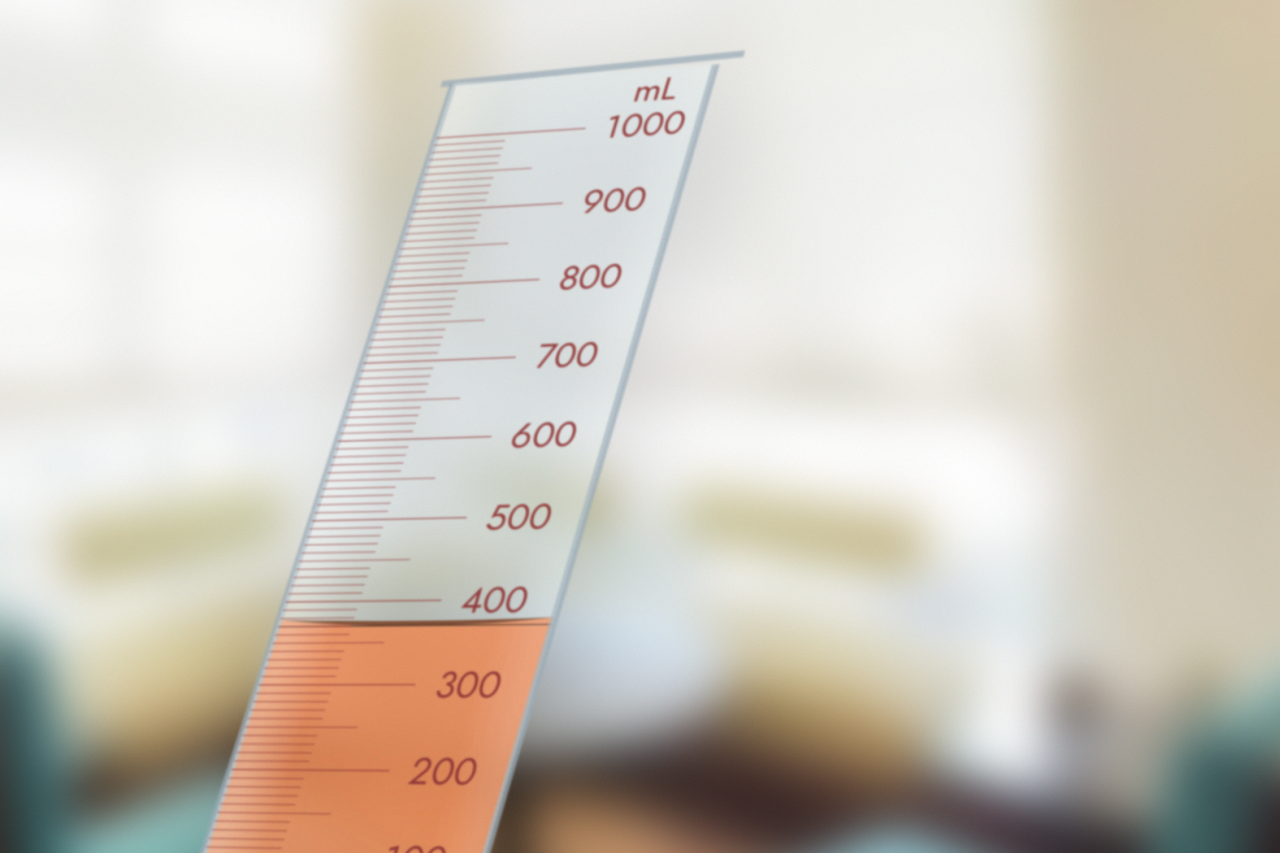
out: 370 mL
